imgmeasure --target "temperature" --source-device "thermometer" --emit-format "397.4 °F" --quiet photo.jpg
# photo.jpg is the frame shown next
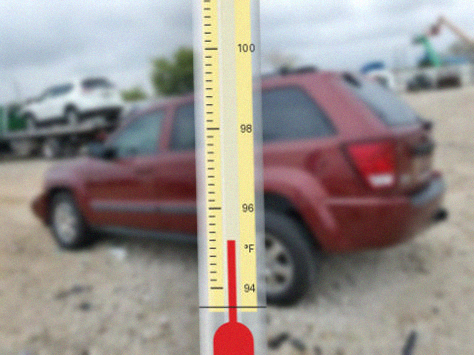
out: 95.2 °F
